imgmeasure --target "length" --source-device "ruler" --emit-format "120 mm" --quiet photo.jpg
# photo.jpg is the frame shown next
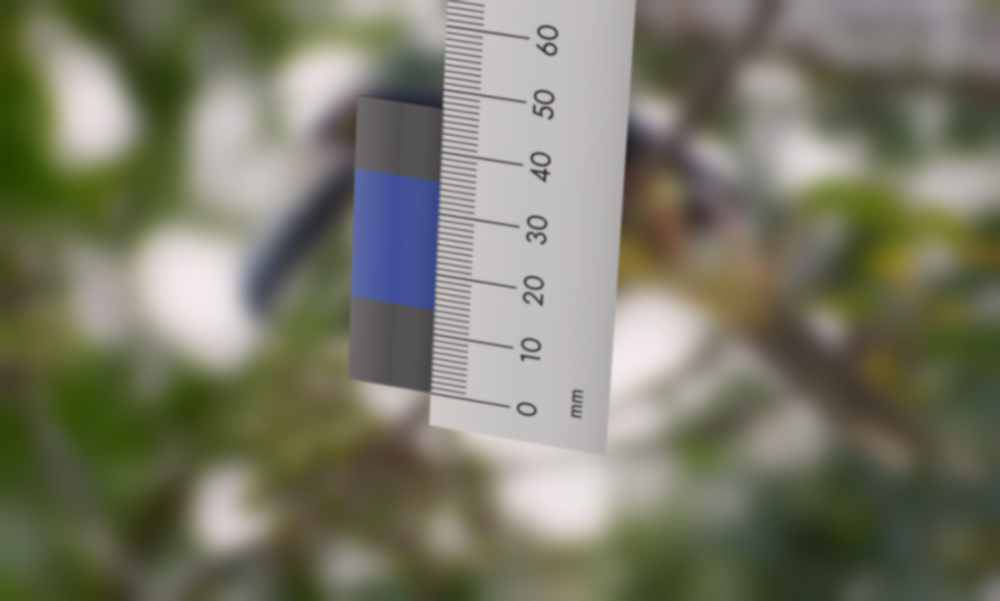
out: 47 mm
